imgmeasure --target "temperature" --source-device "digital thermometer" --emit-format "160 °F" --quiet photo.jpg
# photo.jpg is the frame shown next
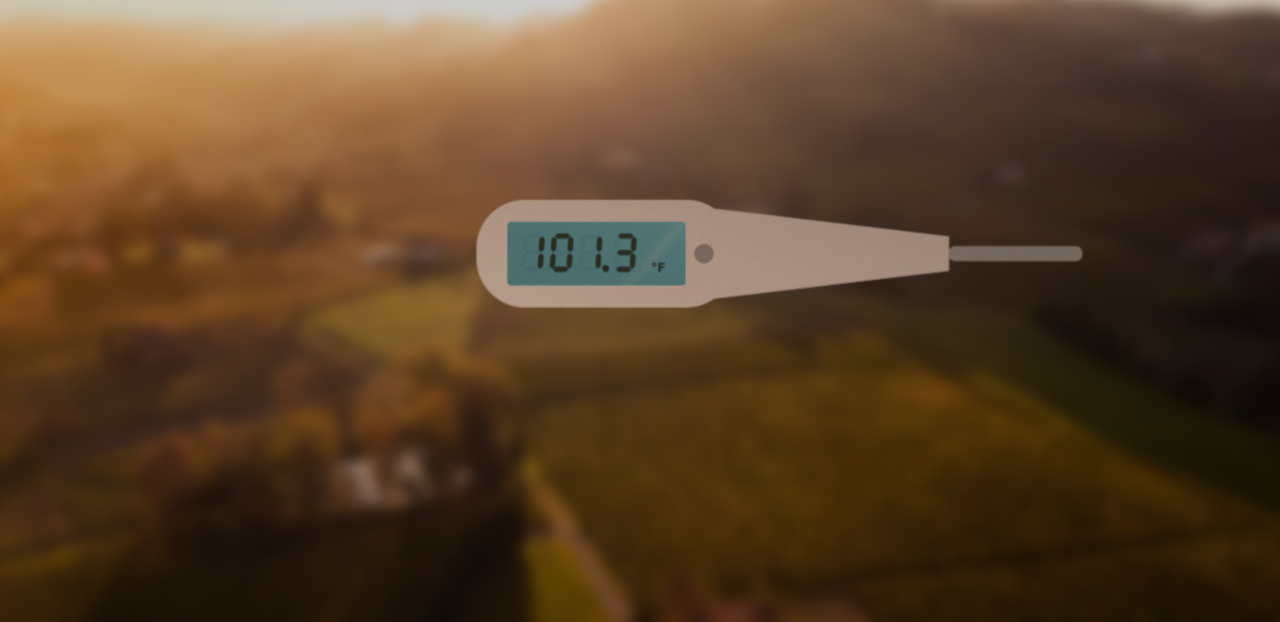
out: 101.3 °F
